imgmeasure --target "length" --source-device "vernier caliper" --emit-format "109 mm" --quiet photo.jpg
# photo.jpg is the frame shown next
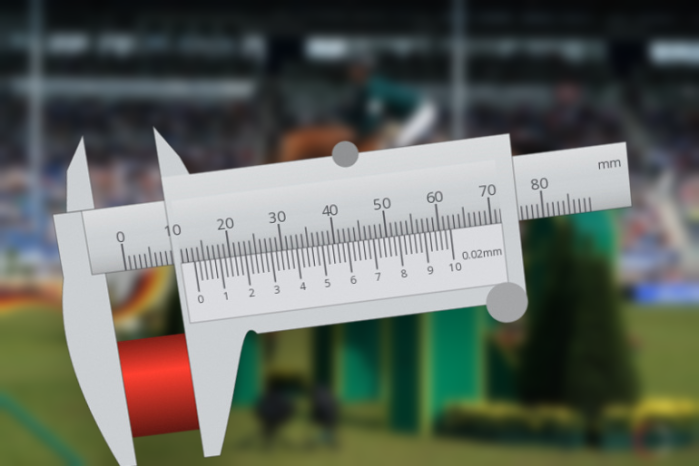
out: 13.2 mm
